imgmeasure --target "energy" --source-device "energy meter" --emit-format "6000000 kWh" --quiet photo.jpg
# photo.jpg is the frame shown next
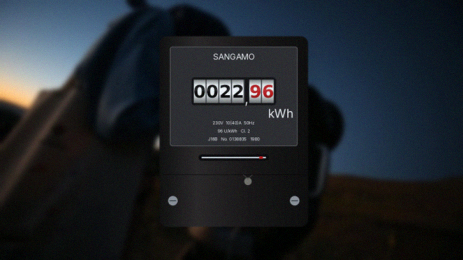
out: 22.96 kWh
